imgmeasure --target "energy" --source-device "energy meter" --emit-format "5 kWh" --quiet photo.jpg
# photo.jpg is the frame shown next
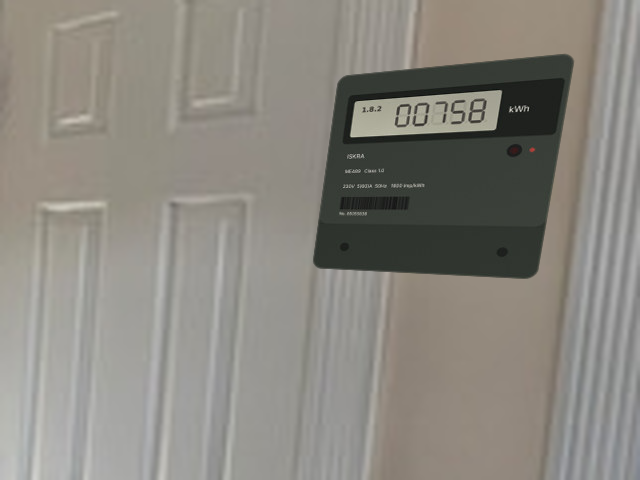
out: 758 kWh
